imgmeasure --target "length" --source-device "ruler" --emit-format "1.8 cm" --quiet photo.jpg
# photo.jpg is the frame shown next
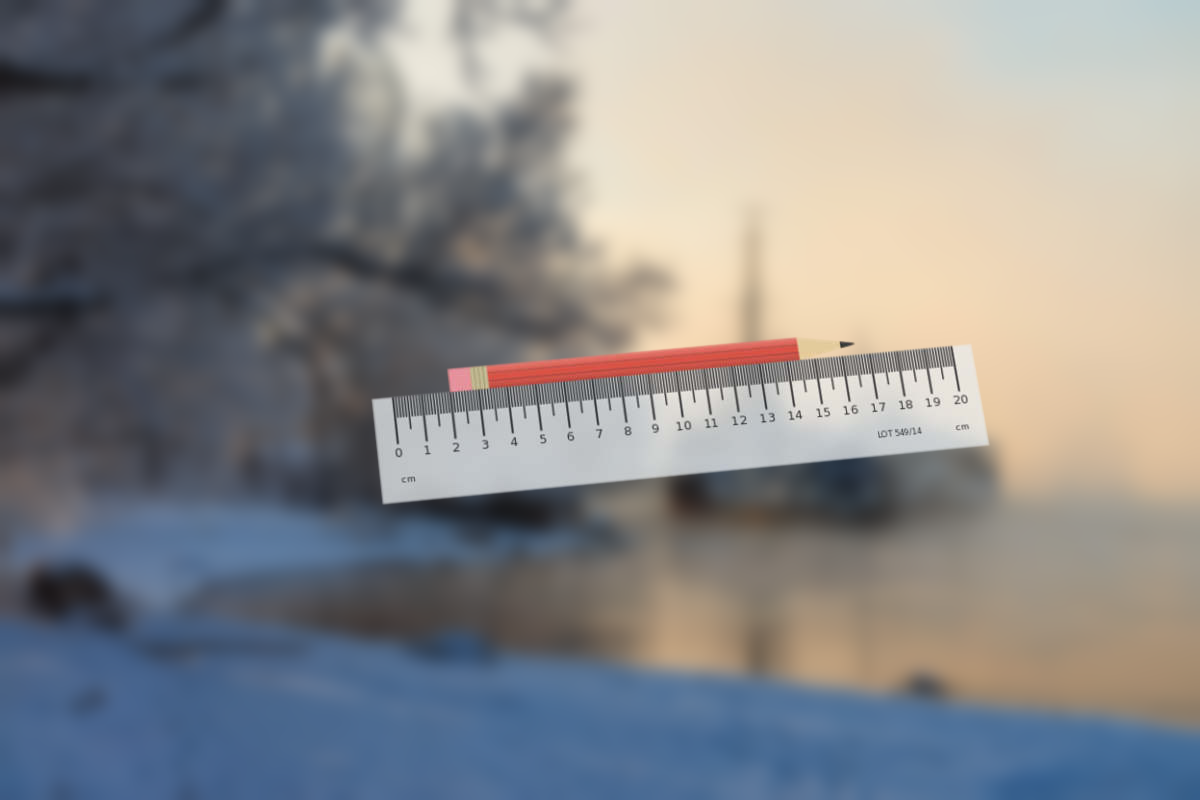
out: 14.5 cm
